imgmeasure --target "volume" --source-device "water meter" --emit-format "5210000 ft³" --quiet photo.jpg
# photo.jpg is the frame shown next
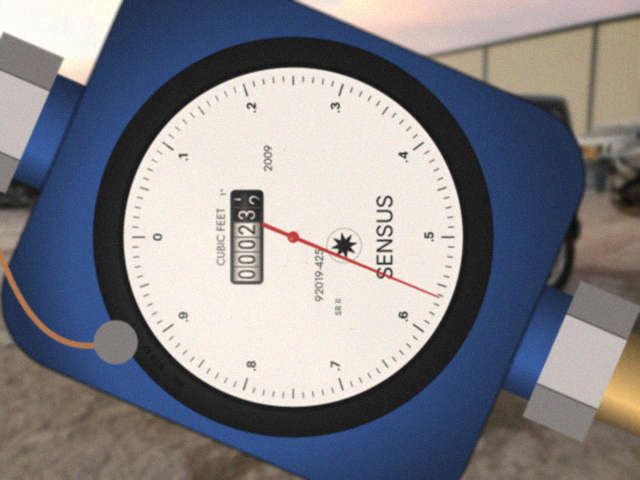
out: 231.56 ft³
